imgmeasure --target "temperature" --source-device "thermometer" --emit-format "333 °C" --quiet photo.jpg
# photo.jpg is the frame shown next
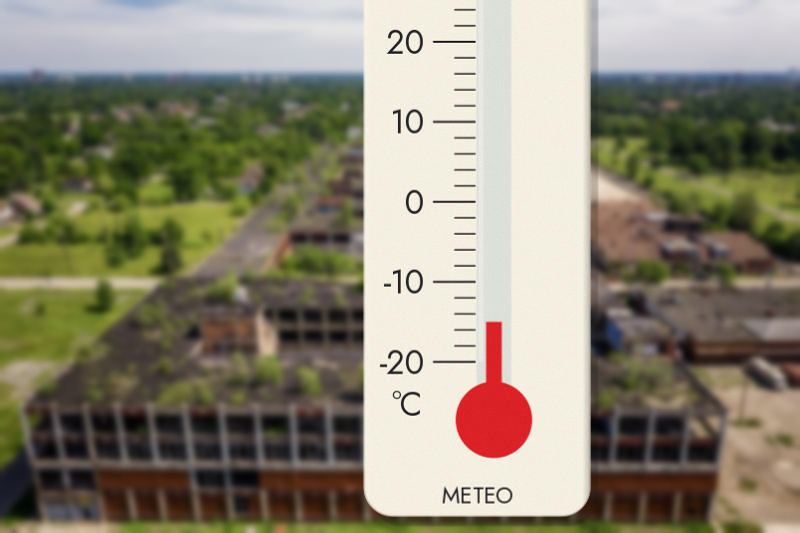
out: -15 °C
